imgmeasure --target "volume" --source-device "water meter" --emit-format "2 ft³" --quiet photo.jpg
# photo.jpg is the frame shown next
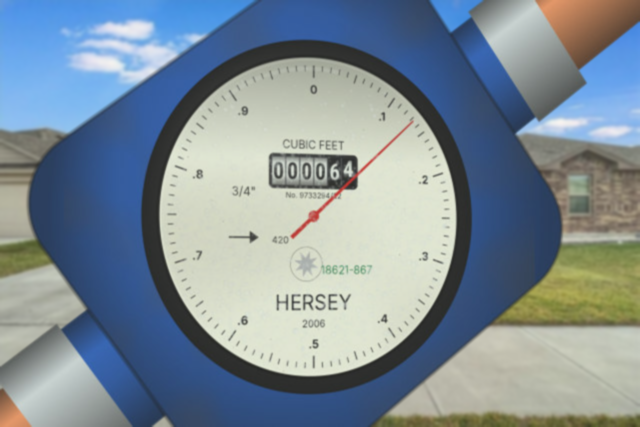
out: 64.13 ft³
